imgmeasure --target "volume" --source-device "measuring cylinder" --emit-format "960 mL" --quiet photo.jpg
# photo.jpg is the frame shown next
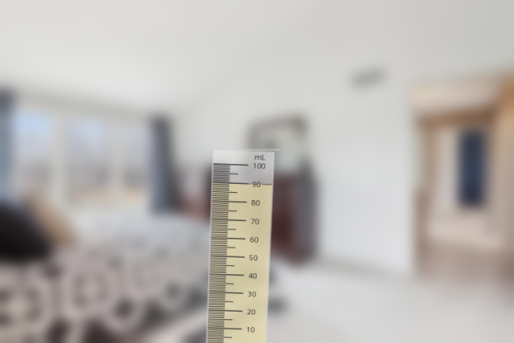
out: 90 mL
